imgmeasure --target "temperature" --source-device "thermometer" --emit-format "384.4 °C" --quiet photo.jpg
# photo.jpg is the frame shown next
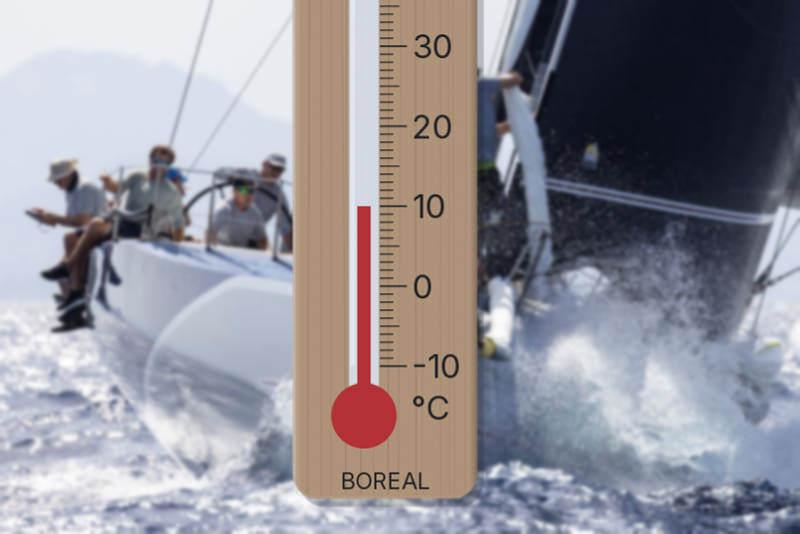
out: 10 °C
